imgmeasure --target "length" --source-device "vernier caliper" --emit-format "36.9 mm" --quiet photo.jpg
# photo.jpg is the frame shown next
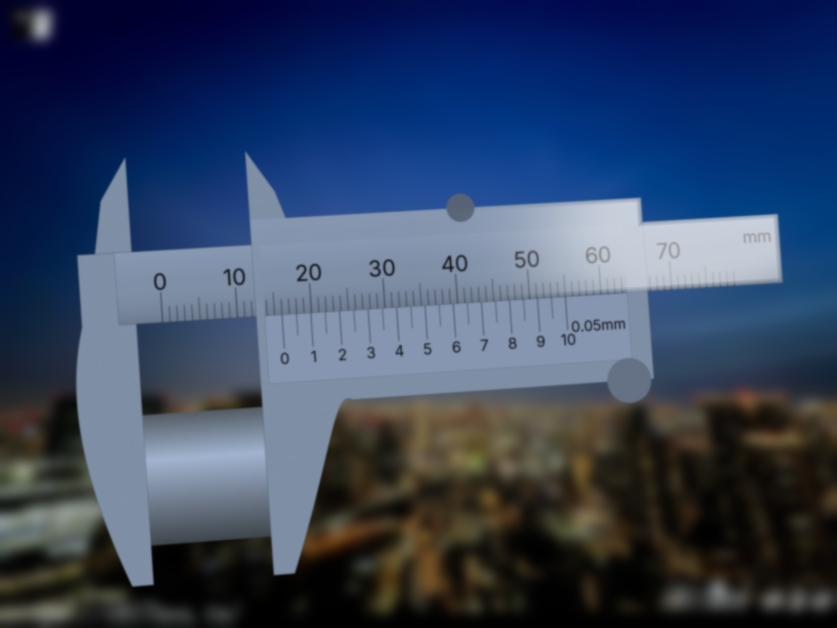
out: 16.0 mm
